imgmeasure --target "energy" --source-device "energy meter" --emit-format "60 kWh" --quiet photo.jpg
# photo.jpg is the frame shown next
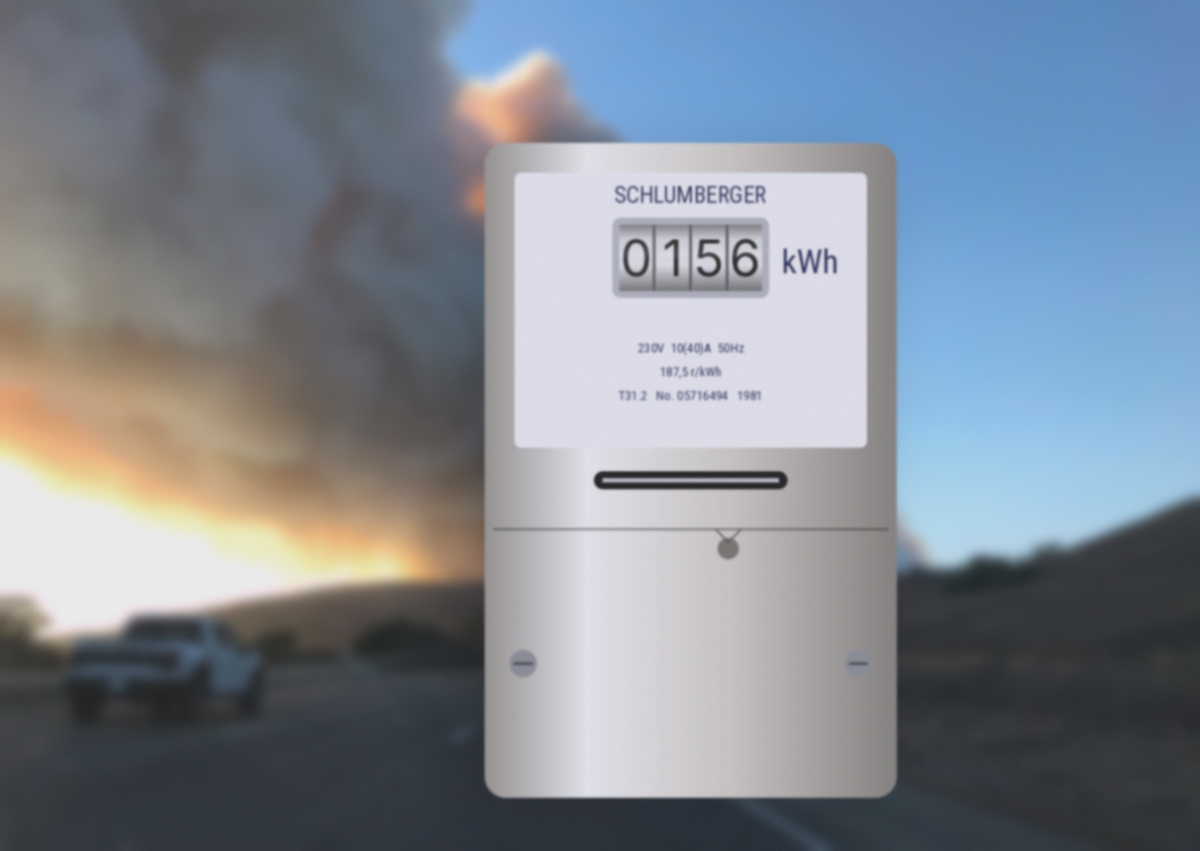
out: 156 kWh
